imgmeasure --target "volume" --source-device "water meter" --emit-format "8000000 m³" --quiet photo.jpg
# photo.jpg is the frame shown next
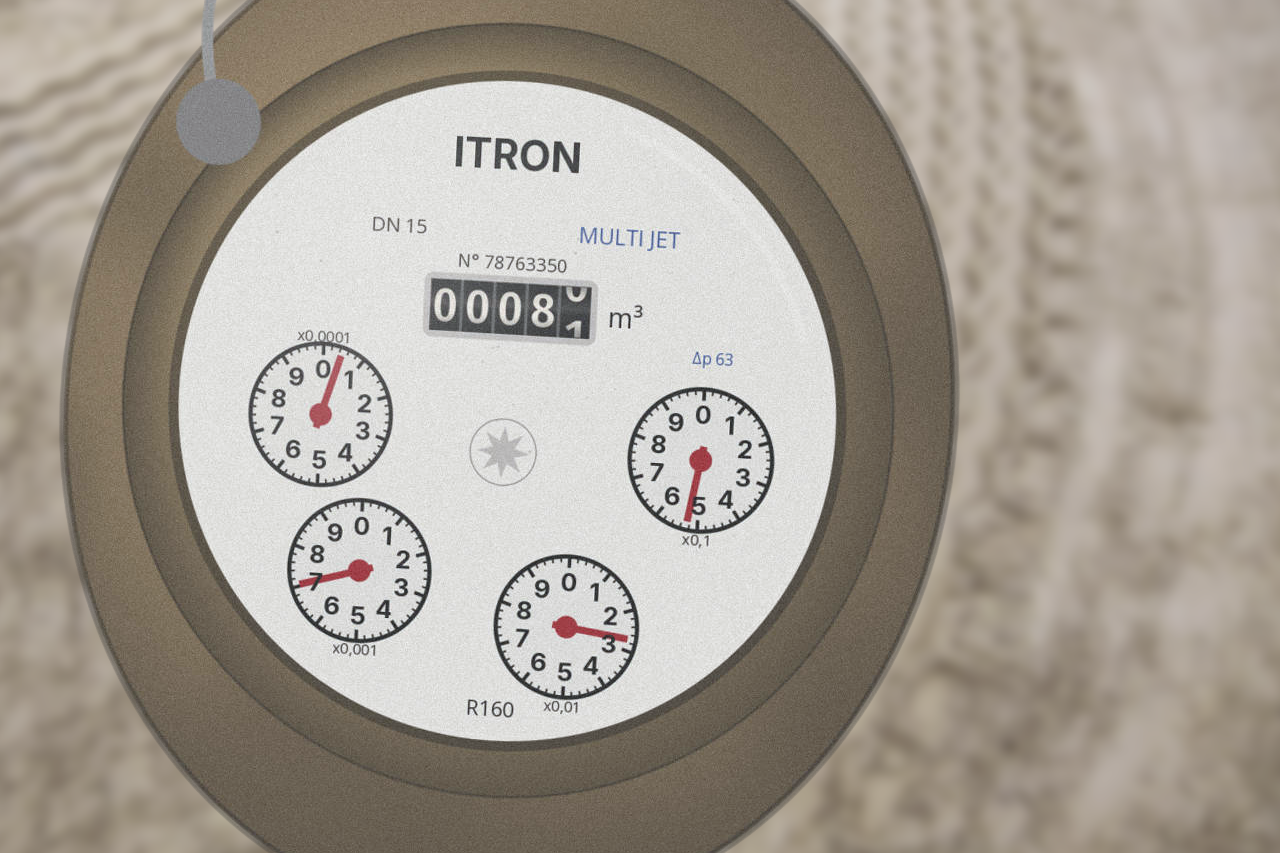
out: 80.5270 m³
